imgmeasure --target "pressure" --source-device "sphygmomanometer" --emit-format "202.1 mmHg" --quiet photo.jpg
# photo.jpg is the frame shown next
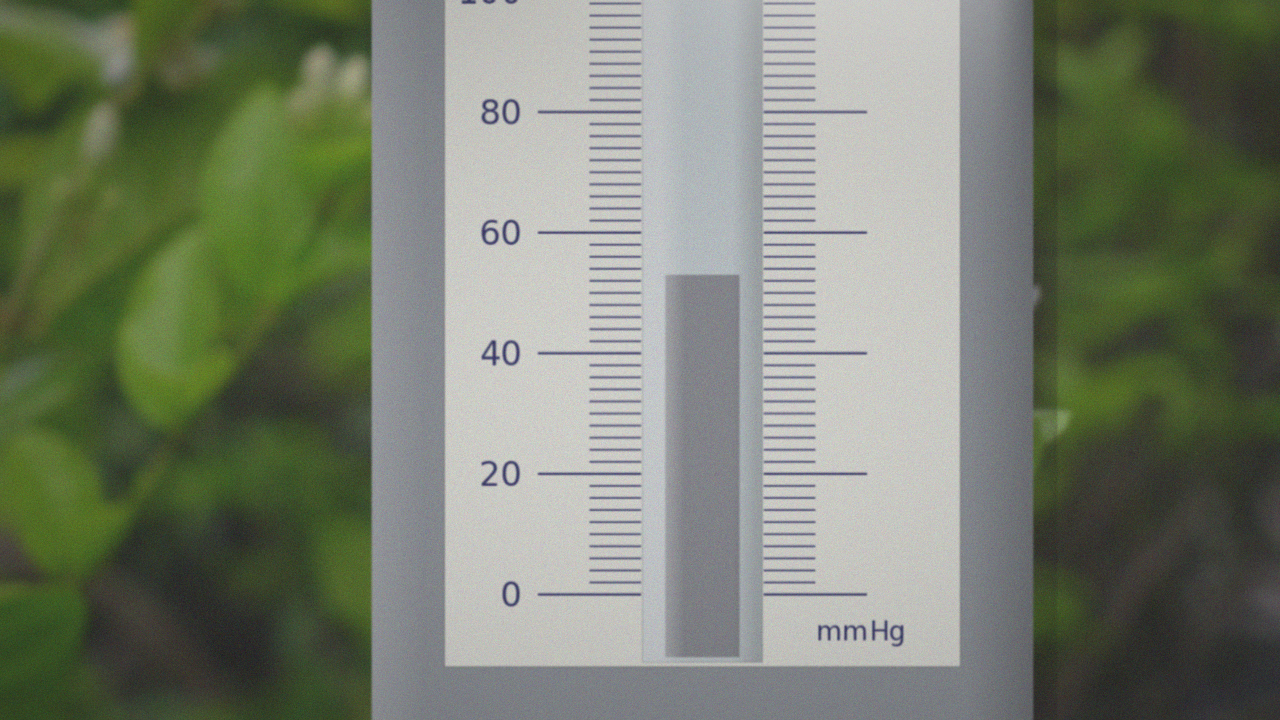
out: 53 mmHg
